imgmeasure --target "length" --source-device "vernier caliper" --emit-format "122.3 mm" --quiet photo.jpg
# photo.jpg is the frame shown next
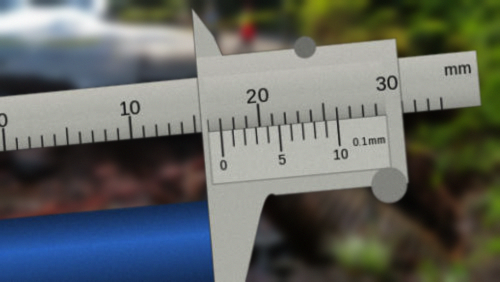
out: 17.0 mm
